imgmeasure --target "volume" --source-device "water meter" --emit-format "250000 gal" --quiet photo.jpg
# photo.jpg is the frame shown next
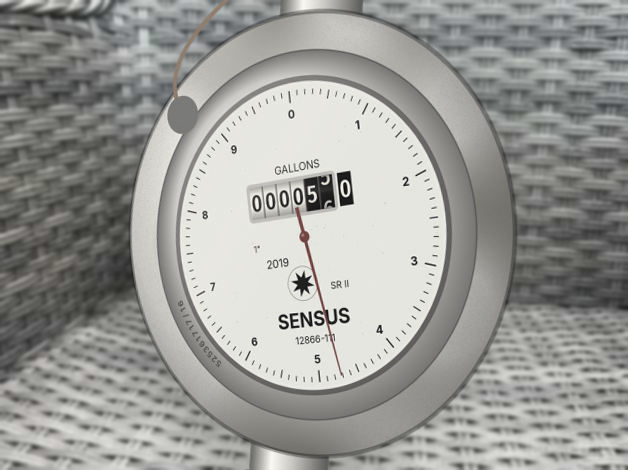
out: 554.7 gal
